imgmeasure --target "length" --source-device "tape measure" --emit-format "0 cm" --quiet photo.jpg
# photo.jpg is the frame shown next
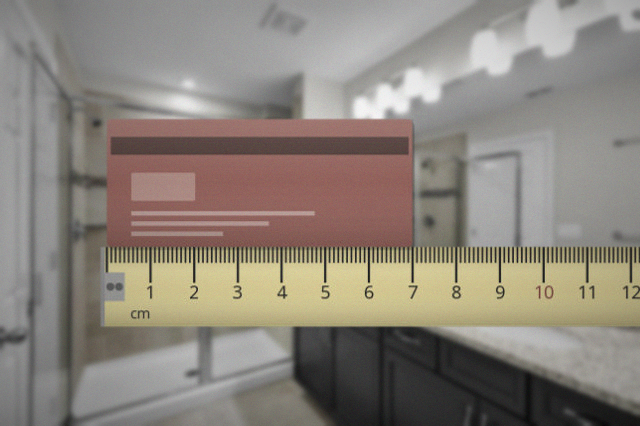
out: 7 cm
